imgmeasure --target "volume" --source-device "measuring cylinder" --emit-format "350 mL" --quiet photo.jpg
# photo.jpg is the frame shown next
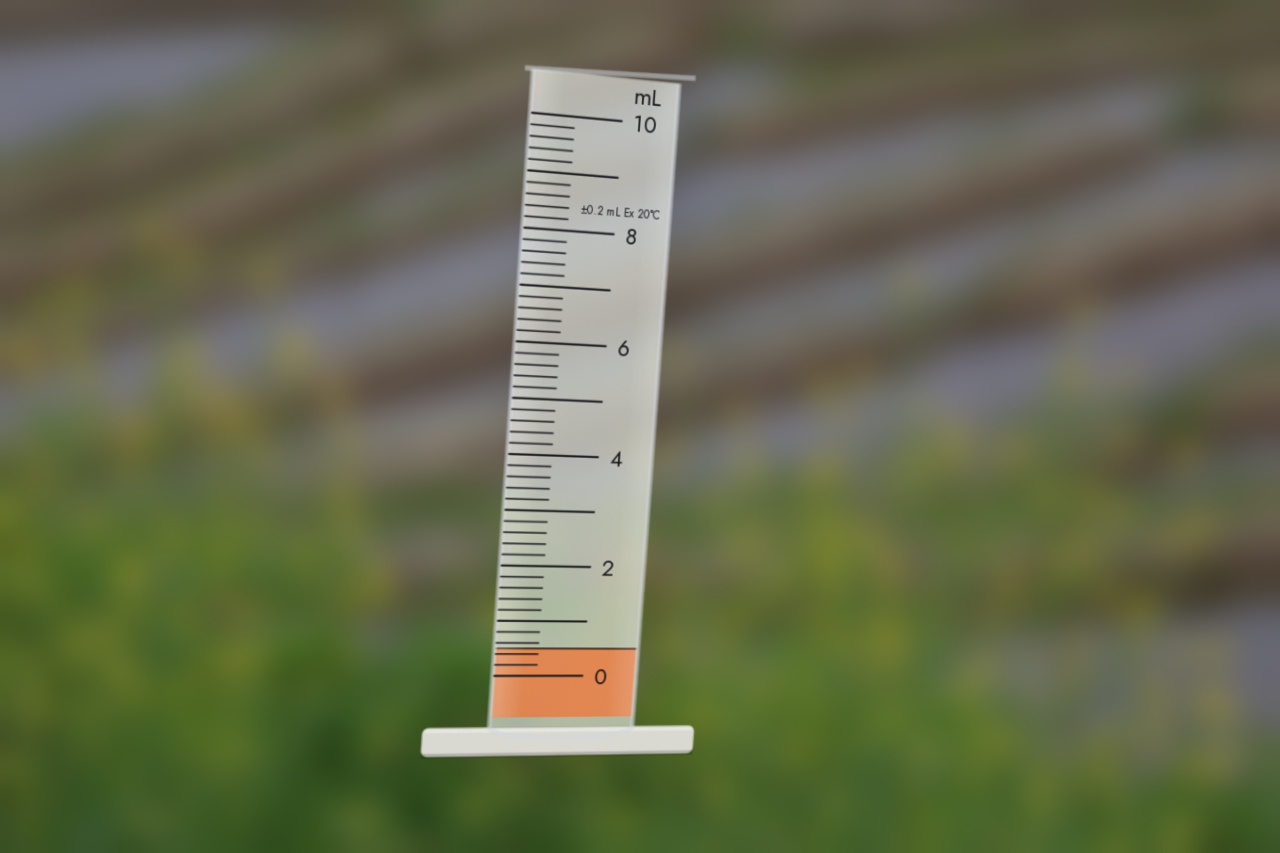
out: 0.5 mL
